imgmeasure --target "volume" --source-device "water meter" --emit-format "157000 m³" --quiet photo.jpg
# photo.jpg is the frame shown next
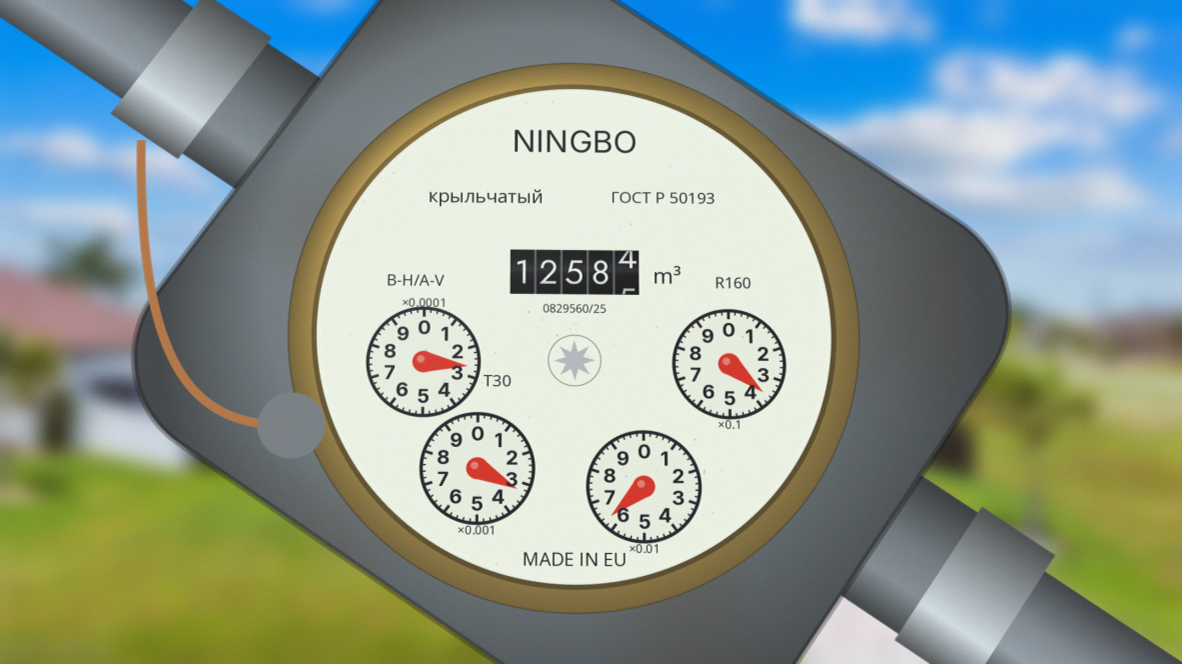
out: 12584.3632 m³
